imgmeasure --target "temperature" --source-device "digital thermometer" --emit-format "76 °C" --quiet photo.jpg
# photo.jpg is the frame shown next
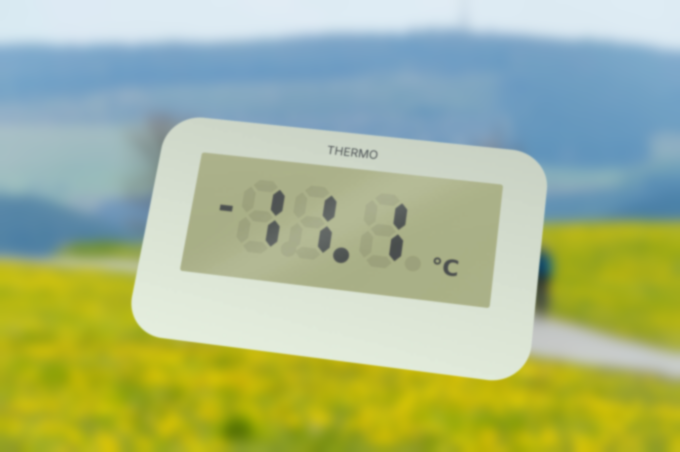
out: -11.1 °C
